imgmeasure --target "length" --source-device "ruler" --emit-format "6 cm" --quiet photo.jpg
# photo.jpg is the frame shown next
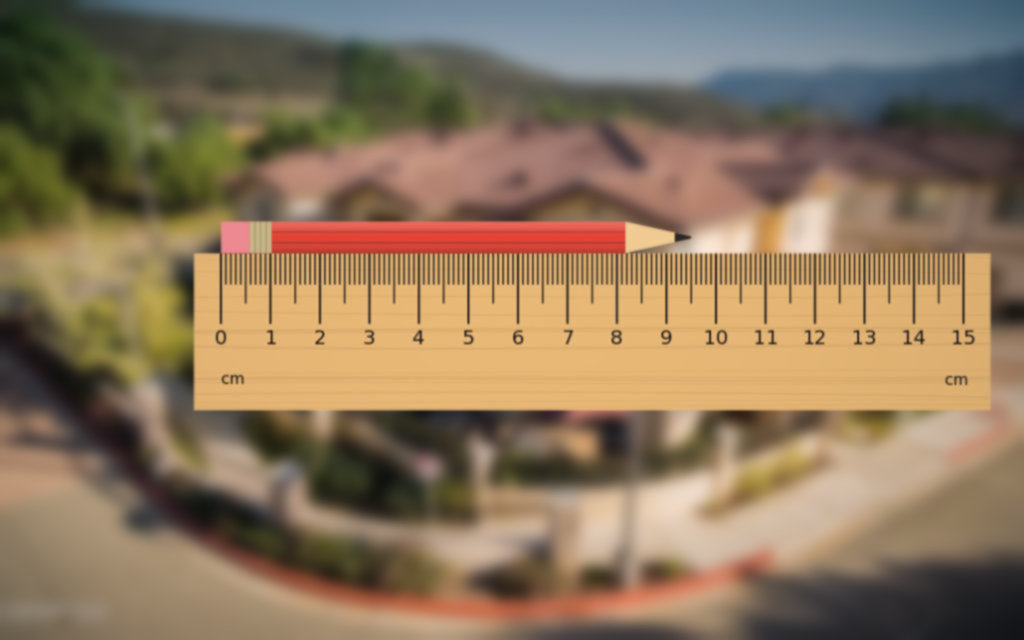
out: 9.5 cm
